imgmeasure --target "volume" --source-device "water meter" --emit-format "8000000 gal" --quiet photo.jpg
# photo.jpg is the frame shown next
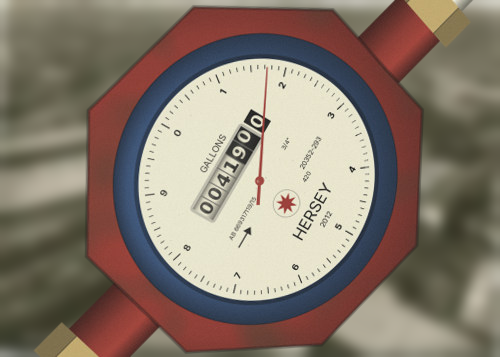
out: 41901.7 gal
